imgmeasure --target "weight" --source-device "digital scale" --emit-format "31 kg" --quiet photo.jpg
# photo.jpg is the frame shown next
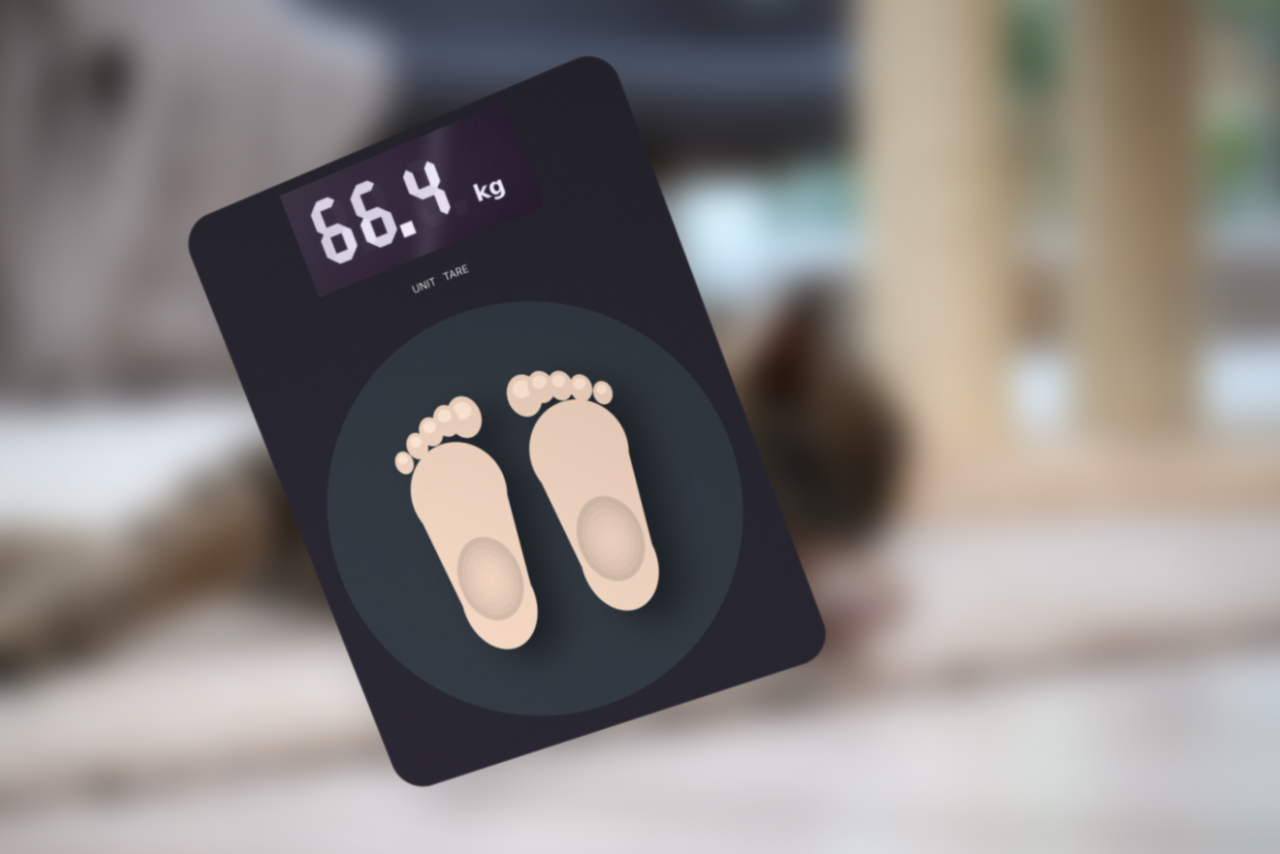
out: 66.4 kg
